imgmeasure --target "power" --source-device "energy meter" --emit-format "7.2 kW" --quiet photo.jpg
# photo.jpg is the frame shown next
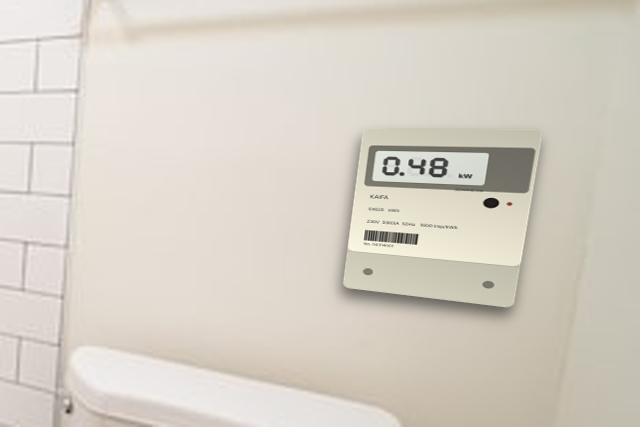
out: 0.48 kW
